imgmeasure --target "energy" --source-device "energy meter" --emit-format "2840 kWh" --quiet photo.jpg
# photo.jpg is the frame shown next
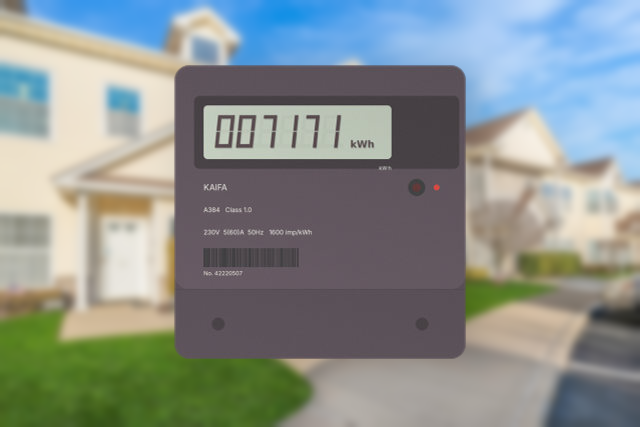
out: 7171 kWh
